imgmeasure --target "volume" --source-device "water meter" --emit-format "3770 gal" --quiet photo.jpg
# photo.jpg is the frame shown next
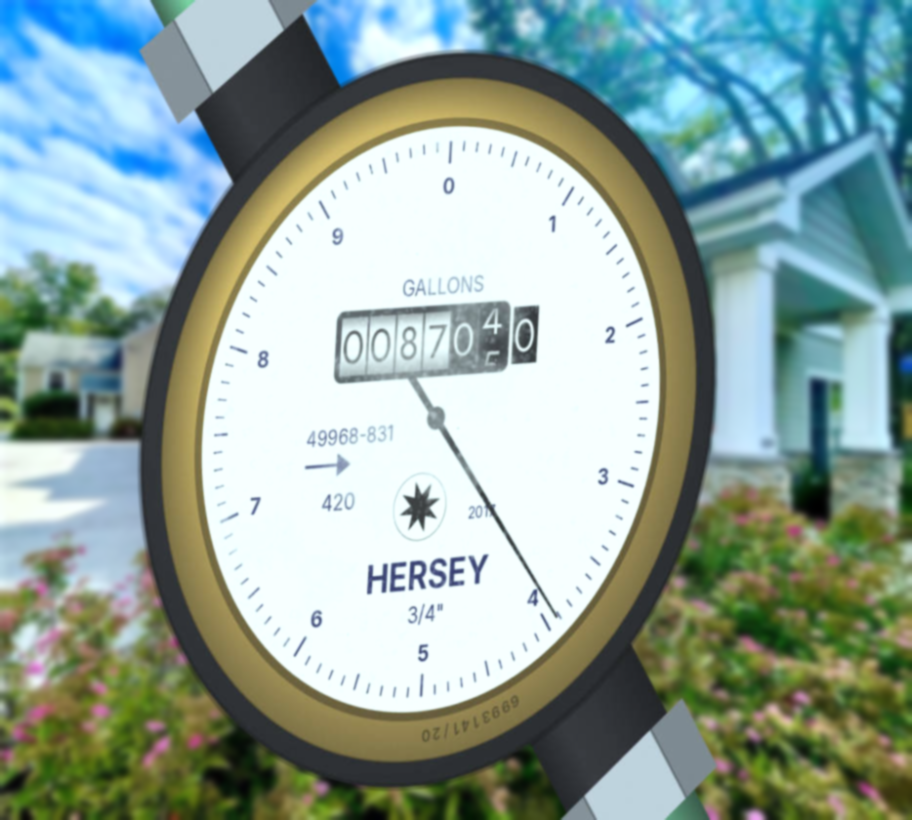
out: 87043.9 gal
